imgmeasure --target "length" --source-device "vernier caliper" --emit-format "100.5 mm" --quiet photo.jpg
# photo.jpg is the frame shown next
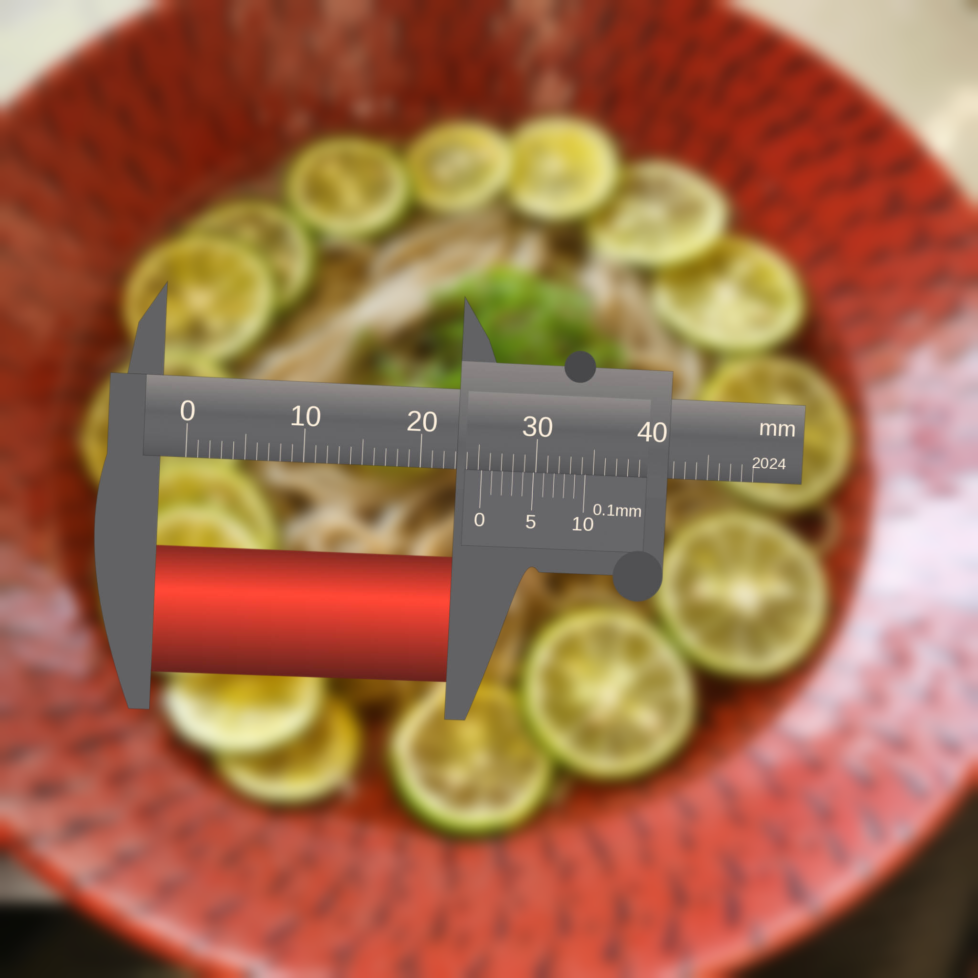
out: 25.3 mm
